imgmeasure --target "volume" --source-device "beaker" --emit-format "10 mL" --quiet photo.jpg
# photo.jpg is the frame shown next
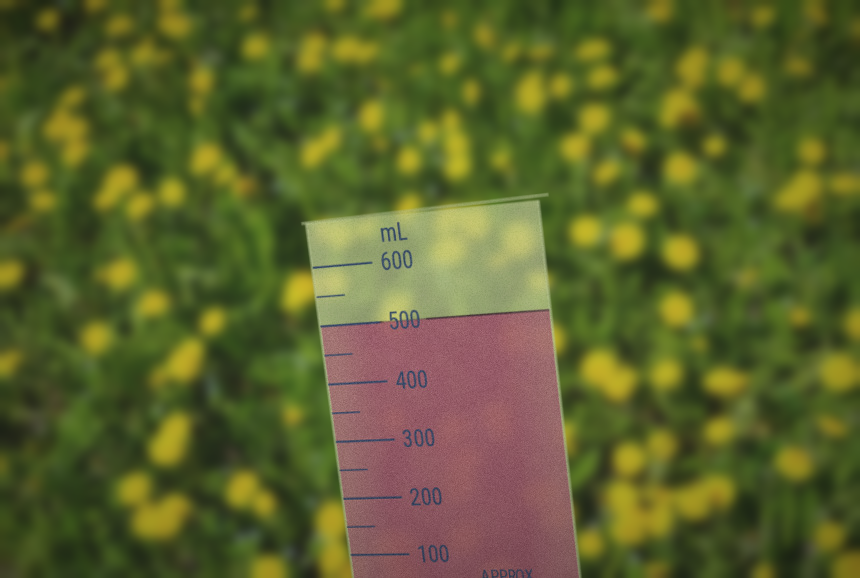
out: 500 mL
